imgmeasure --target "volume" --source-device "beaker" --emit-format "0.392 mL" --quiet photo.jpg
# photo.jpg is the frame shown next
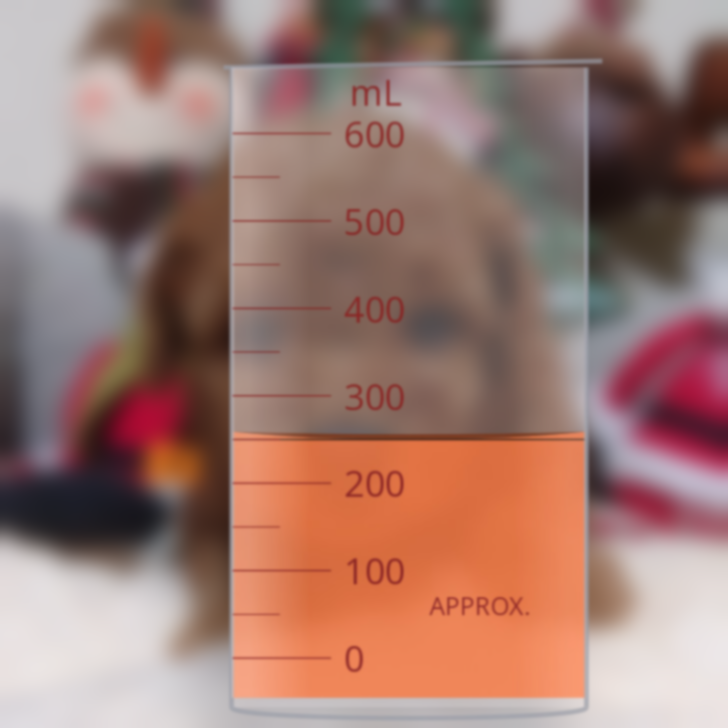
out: 250 mL
